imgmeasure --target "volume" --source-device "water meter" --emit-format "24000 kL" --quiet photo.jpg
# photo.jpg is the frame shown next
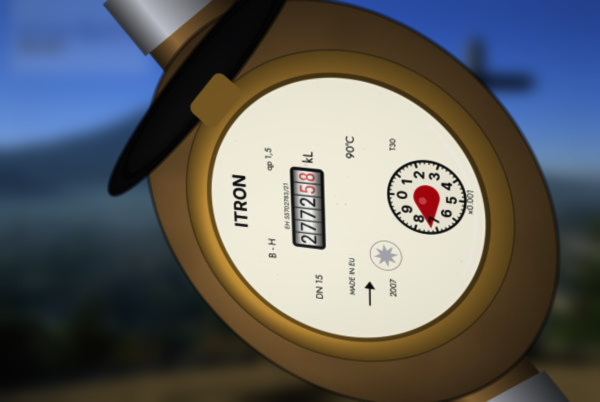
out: 2772.587 kL
